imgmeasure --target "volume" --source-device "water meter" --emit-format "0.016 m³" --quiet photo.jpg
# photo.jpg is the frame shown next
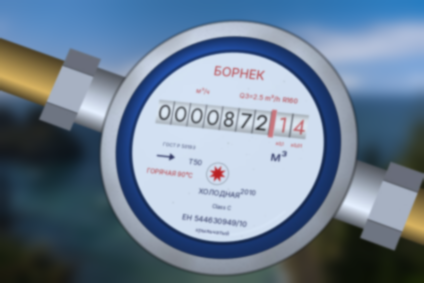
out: 872.14 m³
